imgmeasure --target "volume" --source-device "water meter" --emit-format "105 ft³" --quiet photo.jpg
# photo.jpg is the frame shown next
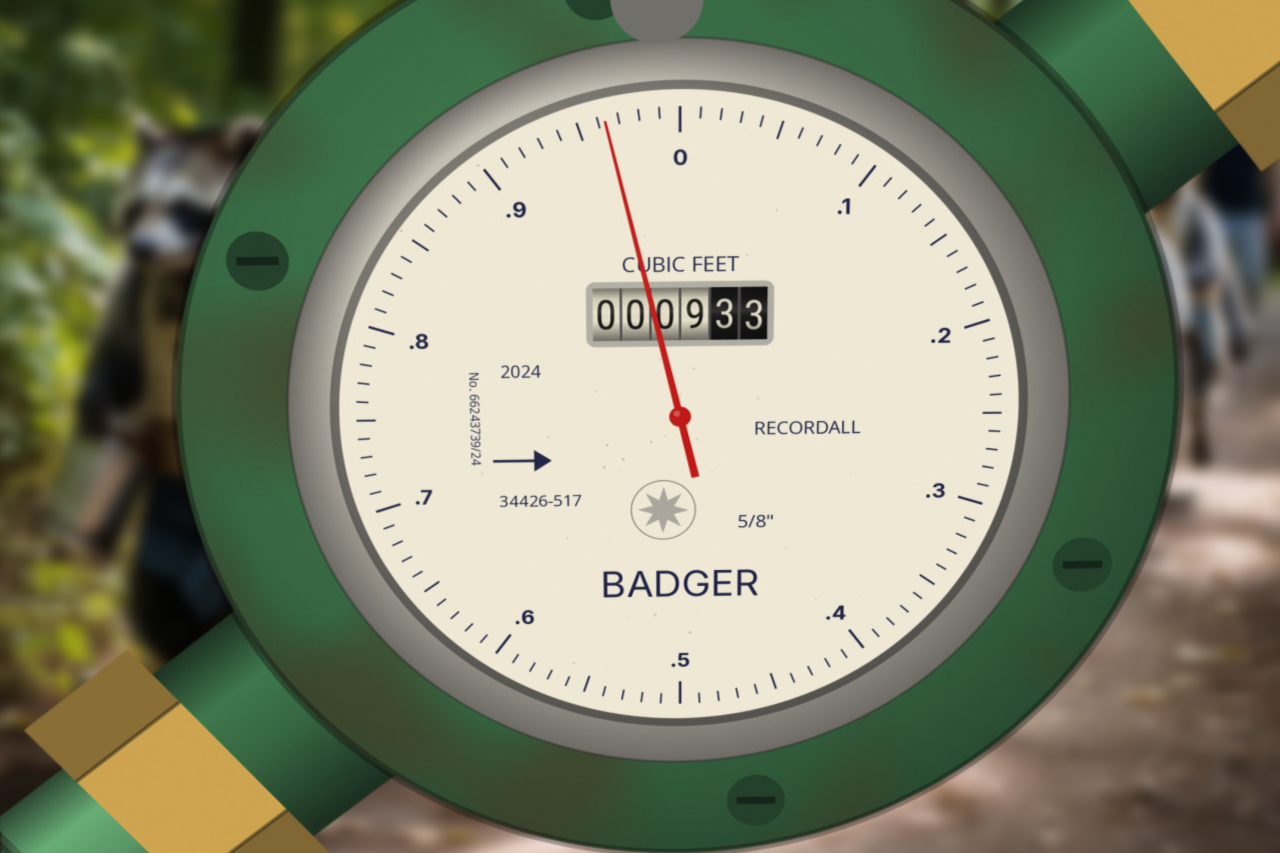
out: 932.96 ft³
